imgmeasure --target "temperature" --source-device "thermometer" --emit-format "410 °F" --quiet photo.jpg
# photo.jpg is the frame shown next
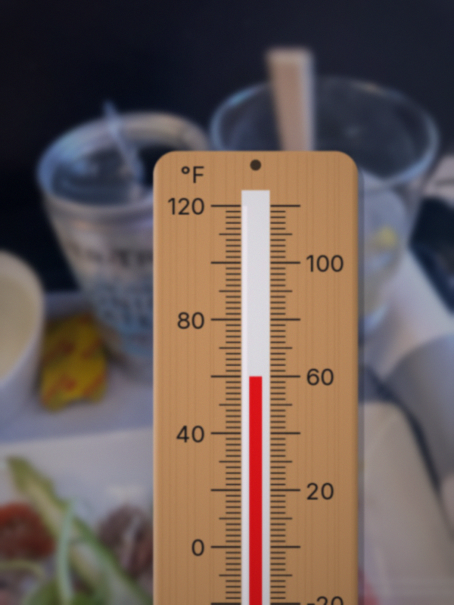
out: 60 °F
